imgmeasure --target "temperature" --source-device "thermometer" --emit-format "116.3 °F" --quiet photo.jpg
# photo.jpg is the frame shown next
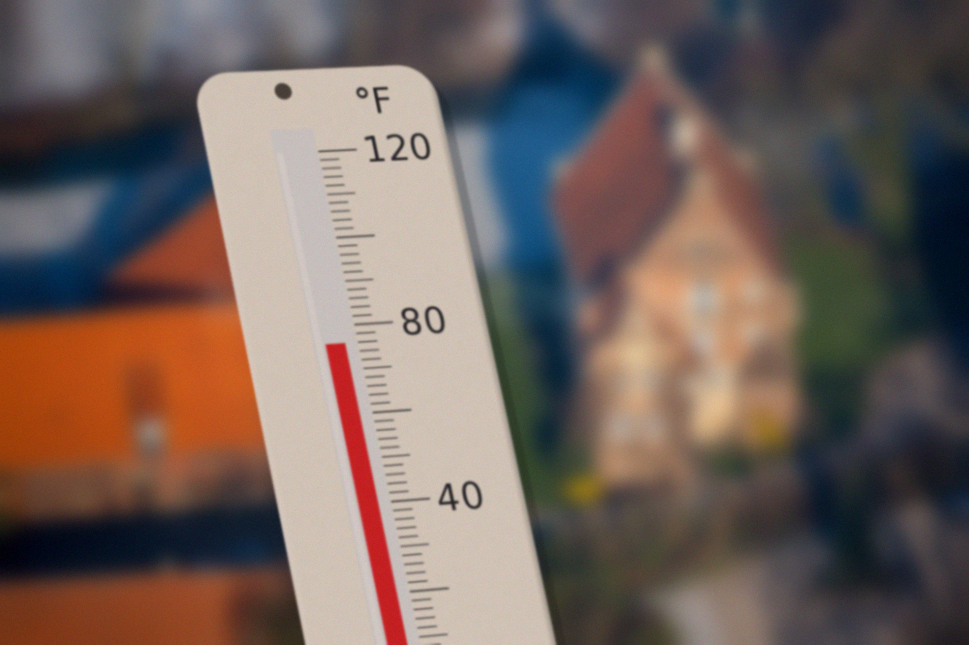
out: 76 °F
